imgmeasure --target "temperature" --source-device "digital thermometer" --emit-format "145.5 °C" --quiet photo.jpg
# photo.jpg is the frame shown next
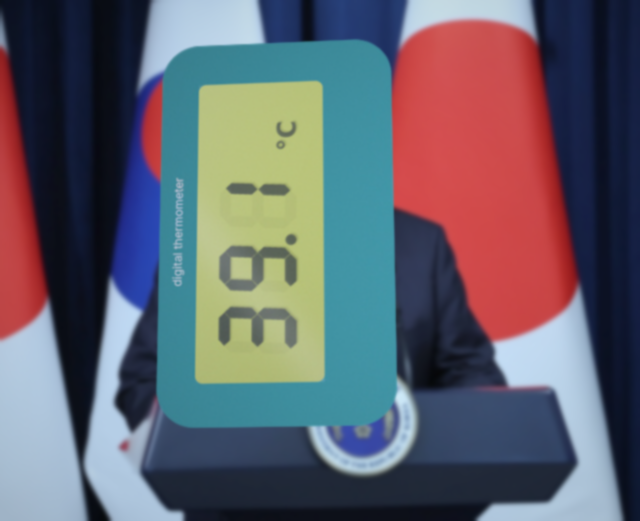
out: 39.1 °C
